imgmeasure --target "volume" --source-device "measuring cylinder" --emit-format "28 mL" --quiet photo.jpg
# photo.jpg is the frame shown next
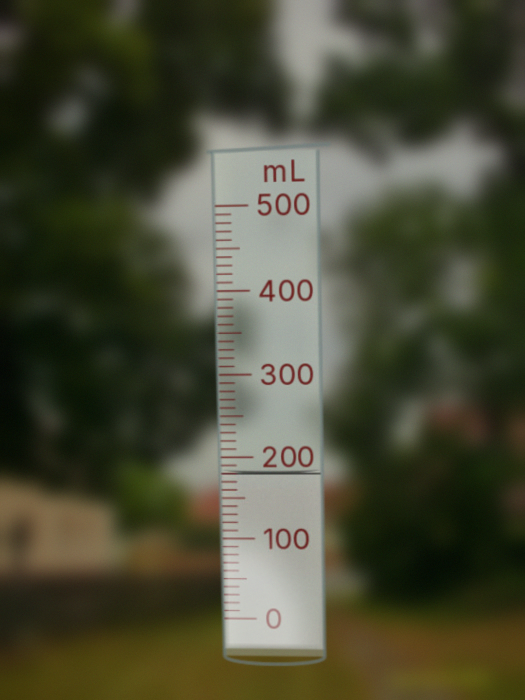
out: 180 mL
